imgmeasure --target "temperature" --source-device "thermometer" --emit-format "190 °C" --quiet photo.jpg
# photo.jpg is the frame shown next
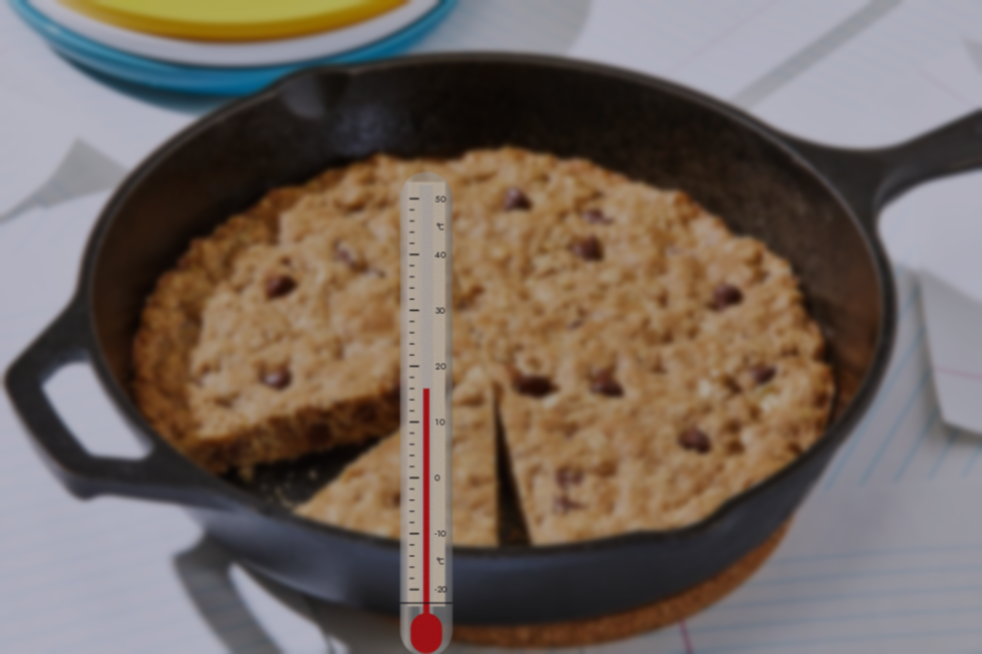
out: 16 °C
